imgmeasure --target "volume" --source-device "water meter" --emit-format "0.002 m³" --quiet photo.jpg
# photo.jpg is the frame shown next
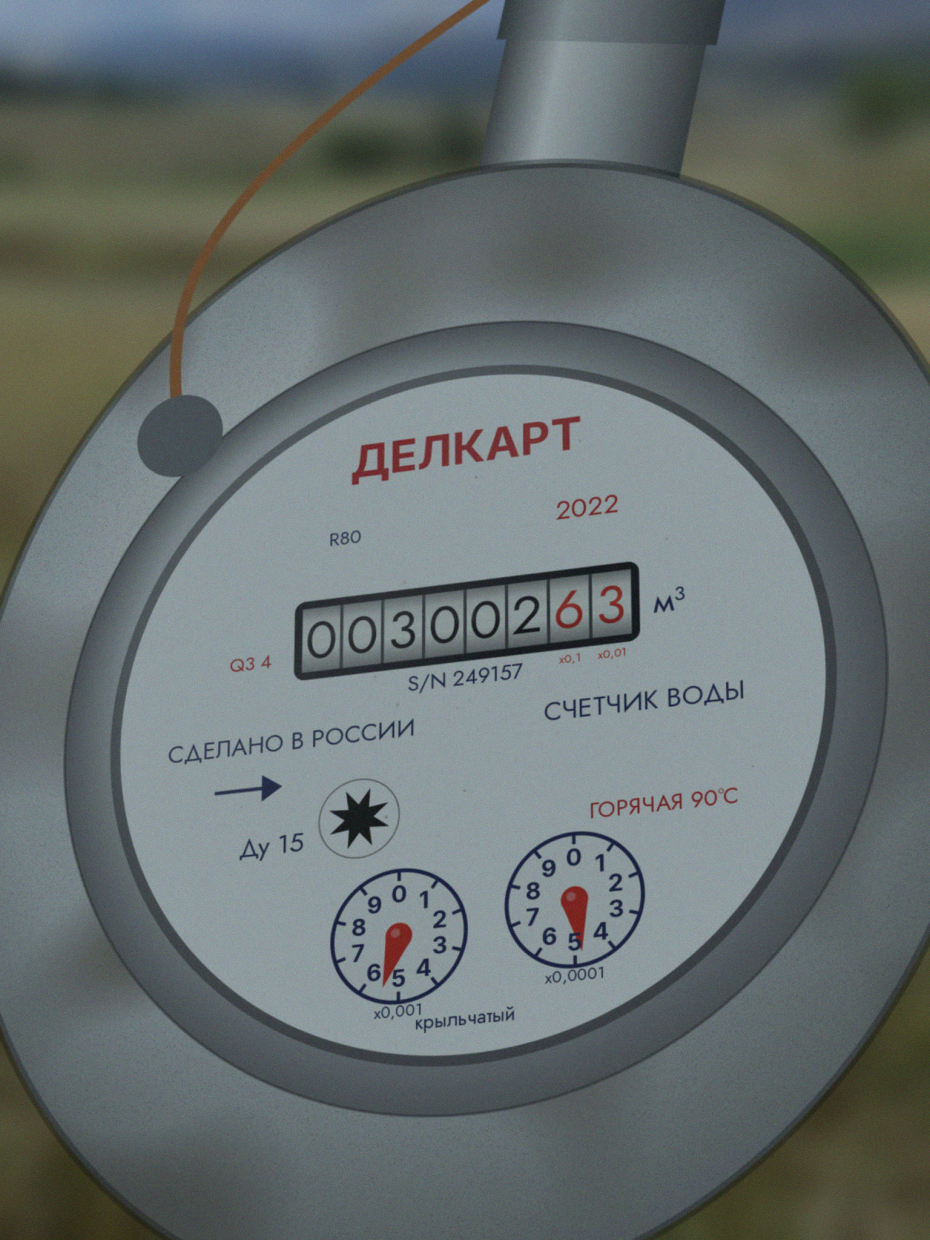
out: 3002.6354 m³
